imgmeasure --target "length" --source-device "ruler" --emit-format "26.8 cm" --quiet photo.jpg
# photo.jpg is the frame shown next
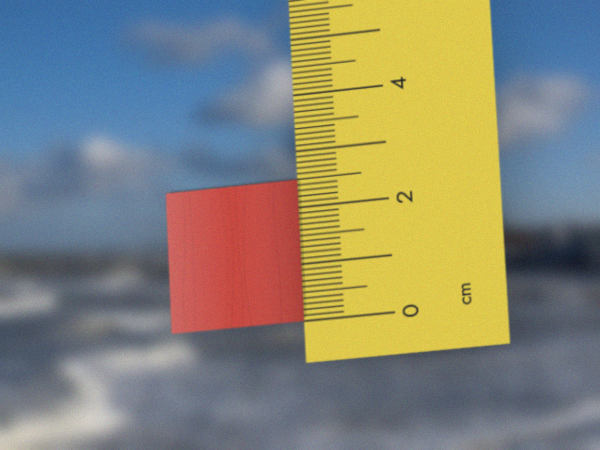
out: 2.5 cm
